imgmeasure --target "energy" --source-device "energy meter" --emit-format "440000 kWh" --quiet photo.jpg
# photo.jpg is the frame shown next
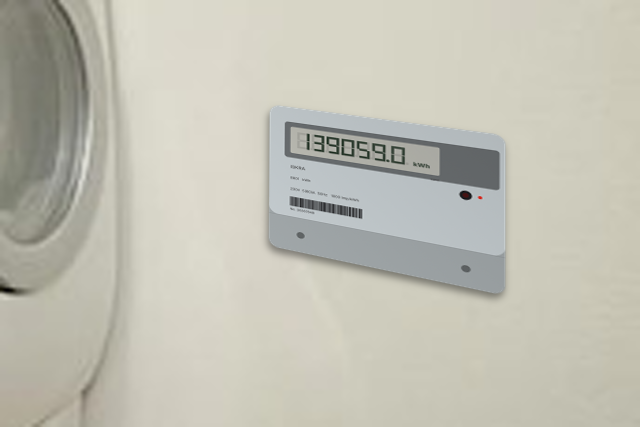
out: 139059.0 kWh
